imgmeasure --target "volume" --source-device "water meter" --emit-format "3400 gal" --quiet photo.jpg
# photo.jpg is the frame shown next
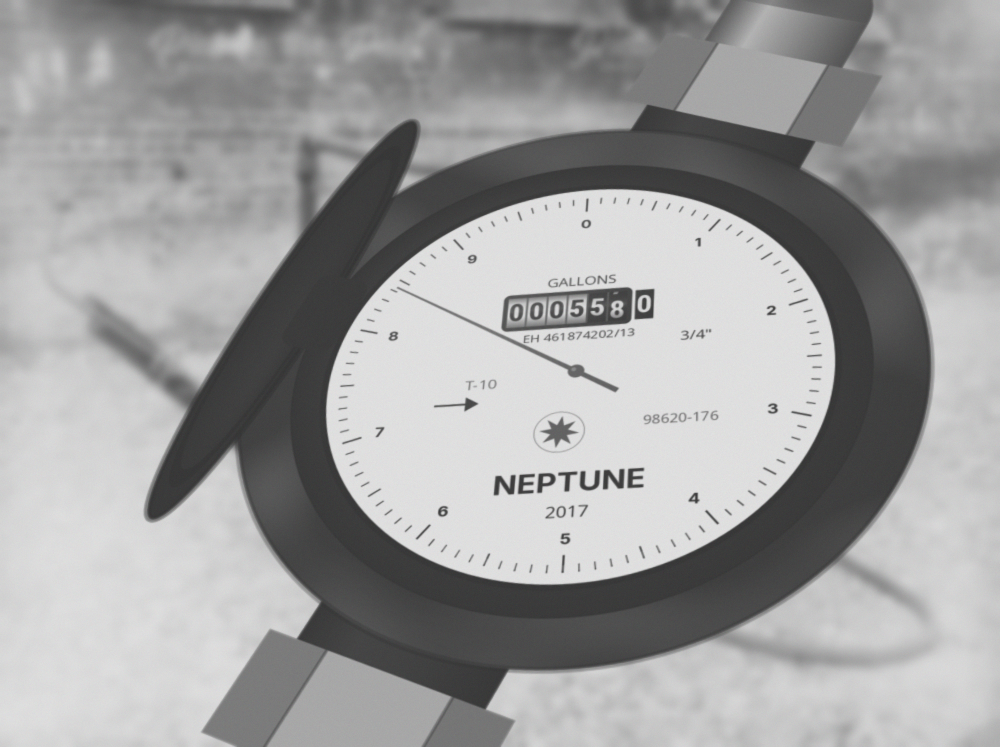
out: 5578.4 gal
